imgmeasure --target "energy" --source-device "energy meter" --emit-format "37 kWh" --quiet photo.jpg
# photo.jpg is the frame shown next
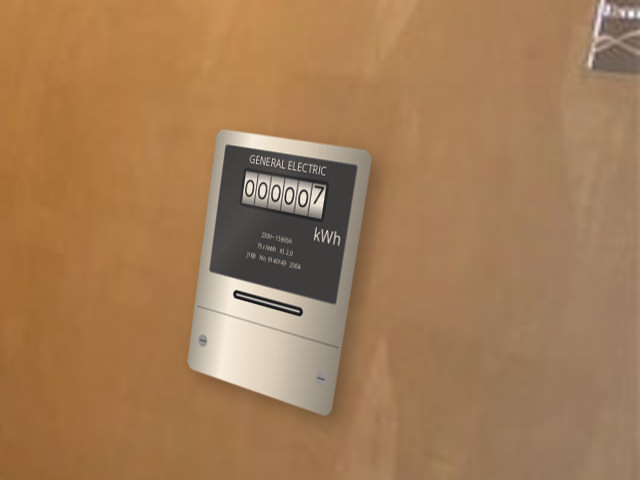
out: 7 kWh
